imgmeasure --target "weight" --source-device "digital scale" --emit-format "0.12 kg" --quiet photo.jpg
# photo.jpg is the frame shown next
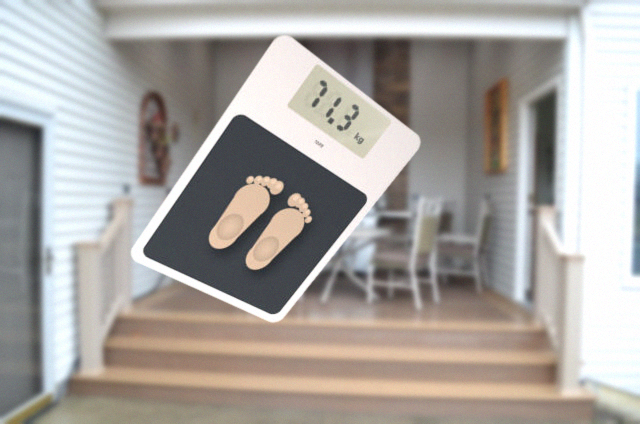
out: 71.3 kg
